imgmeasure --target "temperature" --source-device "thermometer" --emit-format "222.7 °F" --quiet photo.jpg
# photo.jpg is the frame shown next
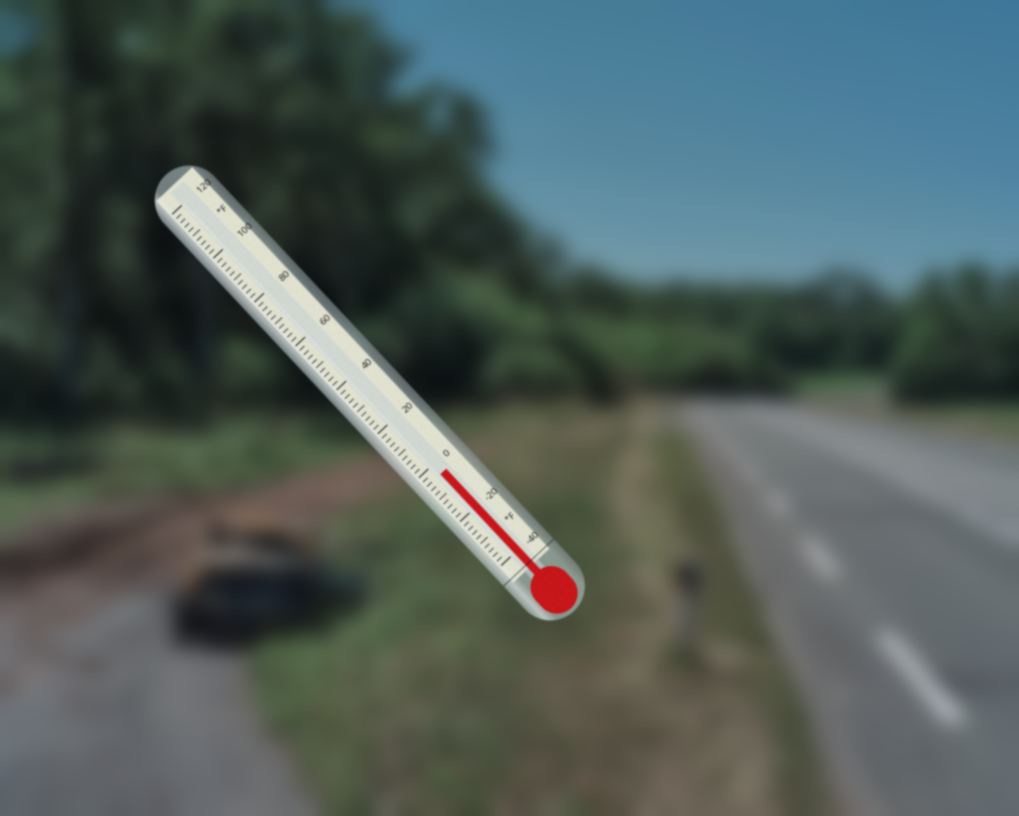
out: -4 °F
